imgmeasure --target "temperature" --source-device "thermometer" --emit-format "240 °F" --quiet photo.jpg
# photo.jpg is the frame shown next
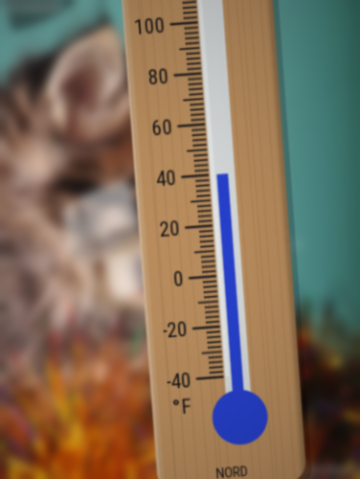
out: 40 °F
